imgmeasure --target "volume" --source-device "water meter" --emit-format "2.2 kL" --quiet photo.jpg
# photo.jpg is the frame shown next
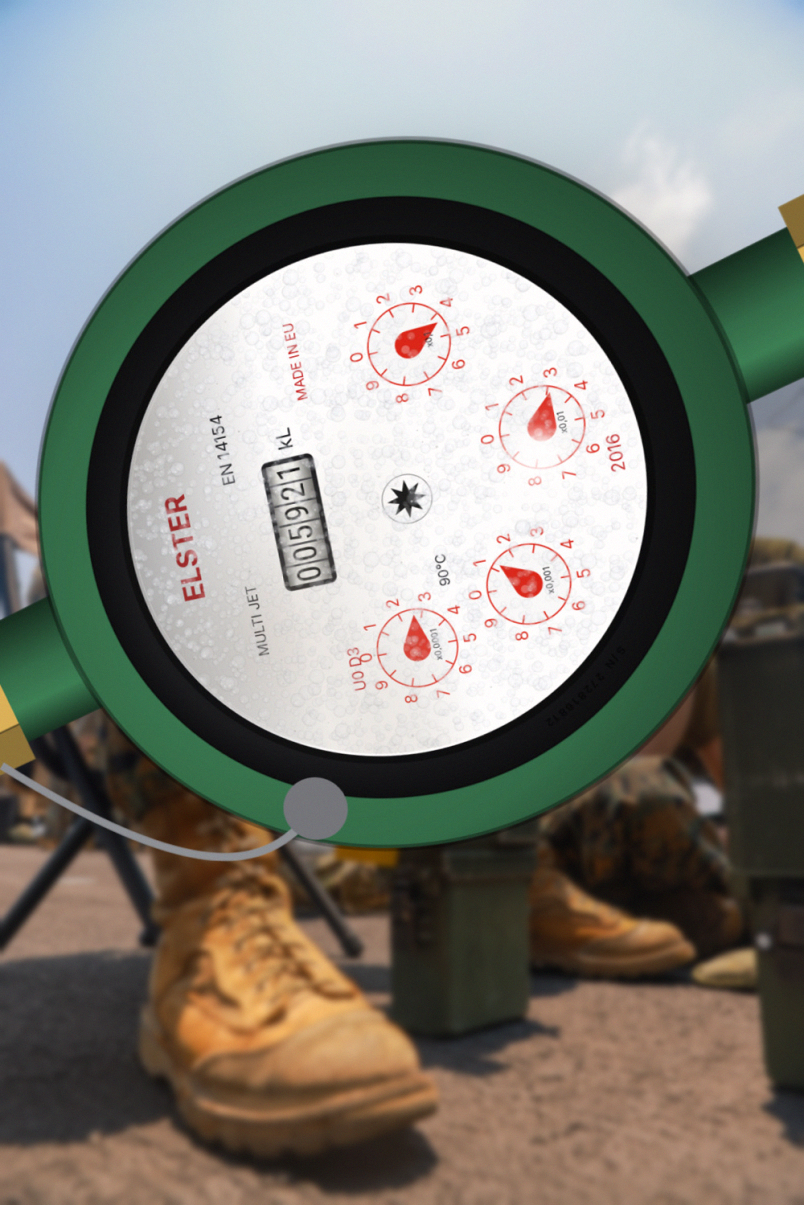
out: 5921.4312 kL
